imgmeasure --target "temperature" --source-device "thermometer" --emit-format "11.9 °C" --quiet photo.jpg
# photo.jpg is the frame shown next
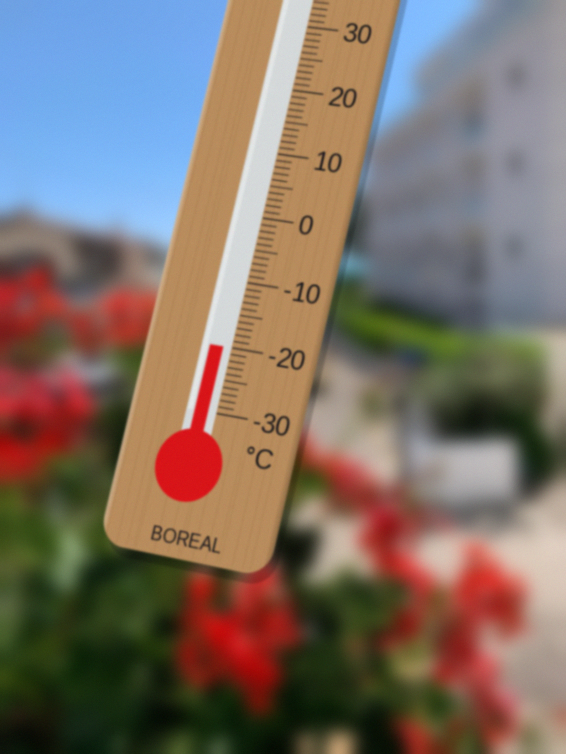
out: -20 °C
